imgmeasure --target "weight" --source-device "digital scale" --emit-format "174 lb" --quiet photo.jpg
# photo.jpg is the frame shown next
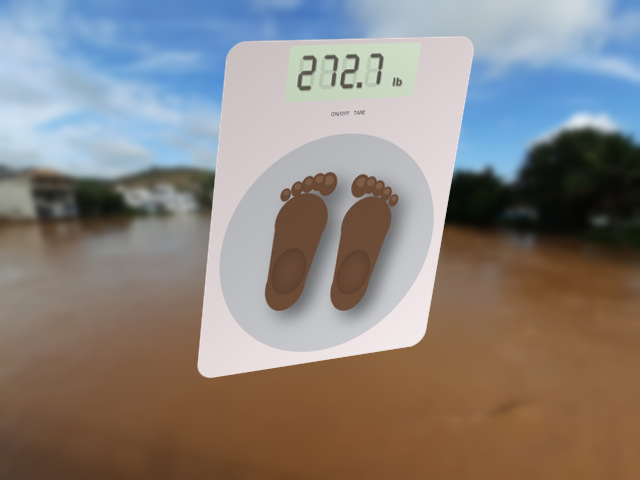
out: 272.7 lb
